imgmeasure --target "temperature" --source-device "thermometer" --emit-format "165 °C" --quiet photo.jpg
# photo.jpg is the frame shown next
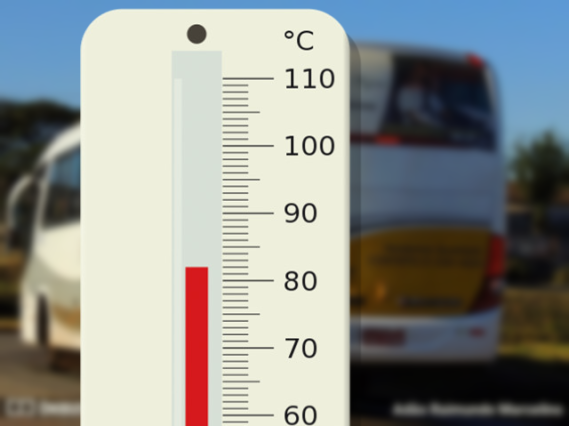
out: 82 °C
